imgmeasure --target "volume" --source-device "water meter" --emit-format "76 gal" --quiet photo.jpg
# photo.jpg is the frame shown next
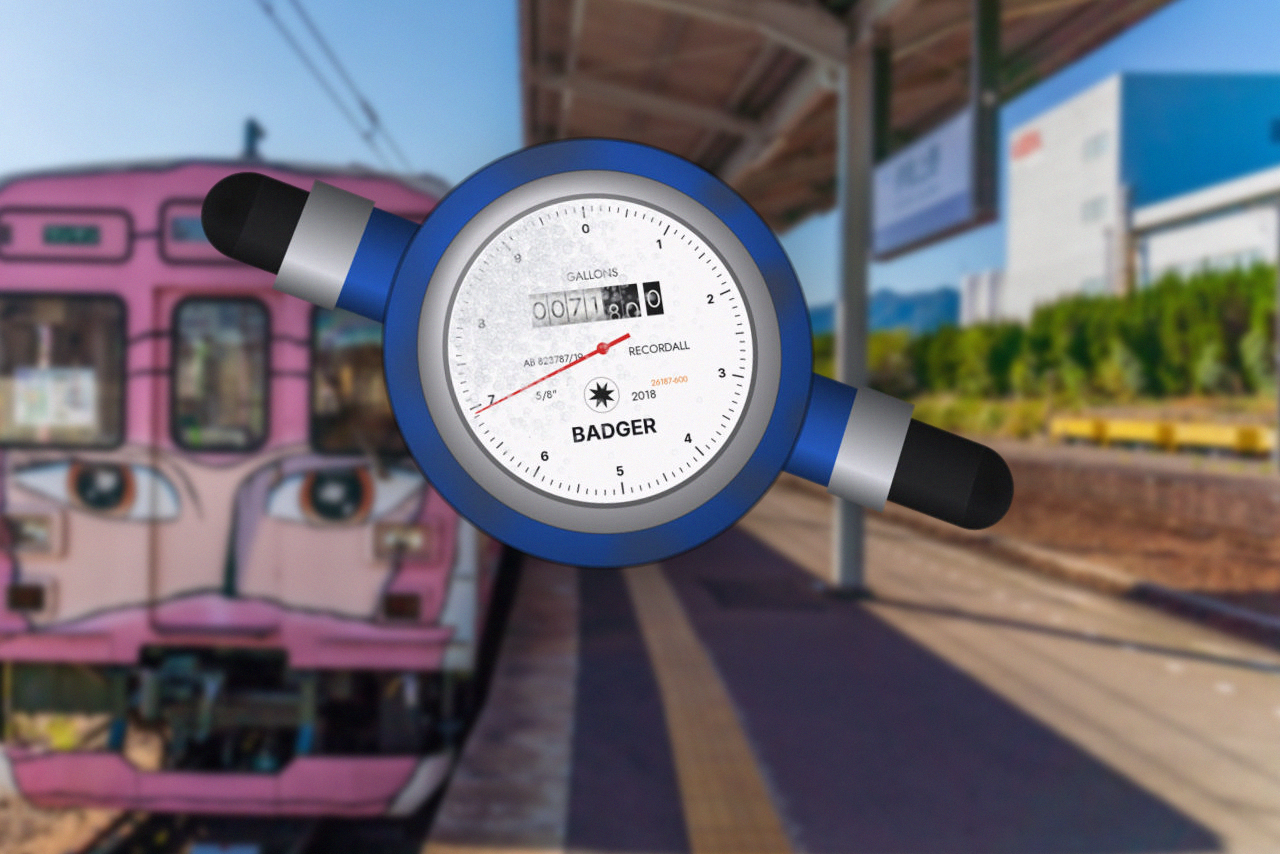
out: 71796.9 gal
